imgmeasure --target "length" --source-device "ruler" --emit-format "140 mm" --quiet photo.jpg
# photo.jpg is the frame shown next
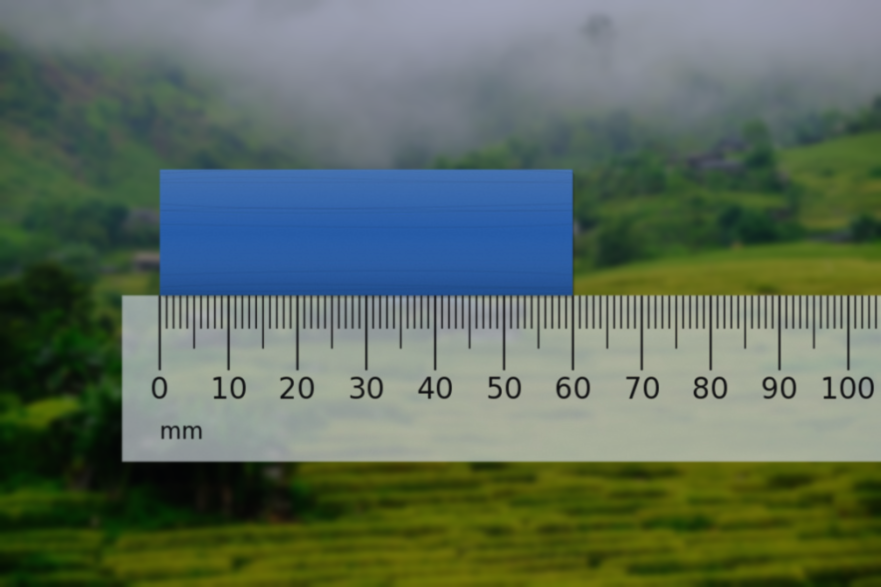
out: 60 mm
